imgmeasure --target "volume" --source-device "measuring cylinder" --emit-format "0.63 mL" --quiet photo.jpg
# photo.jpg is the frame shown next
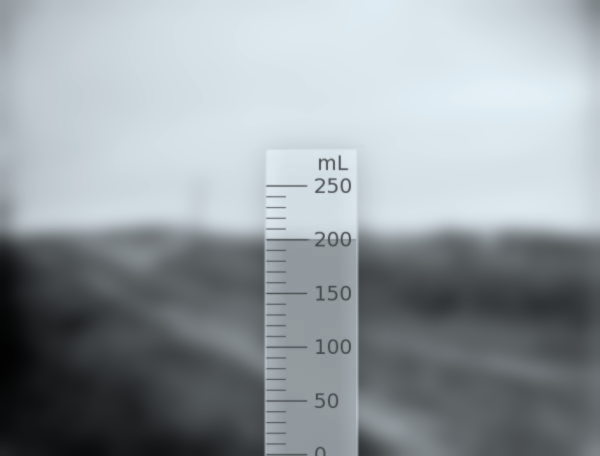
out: 200 mL
